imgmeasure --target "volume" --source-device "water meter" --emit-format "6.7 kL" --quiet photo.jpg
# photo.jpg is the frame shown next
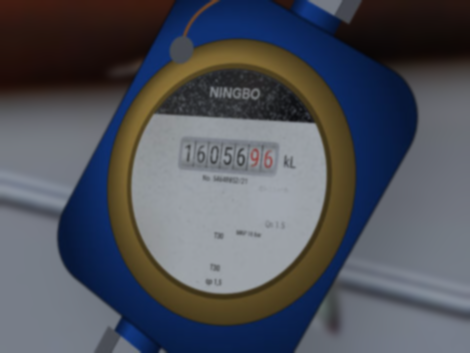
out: 16056.96 kL
